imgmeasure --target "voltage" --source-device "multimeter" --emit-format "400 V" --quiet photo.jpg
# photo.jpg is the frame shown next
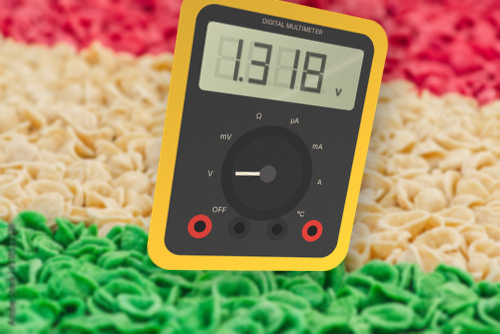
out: 1.318 V
